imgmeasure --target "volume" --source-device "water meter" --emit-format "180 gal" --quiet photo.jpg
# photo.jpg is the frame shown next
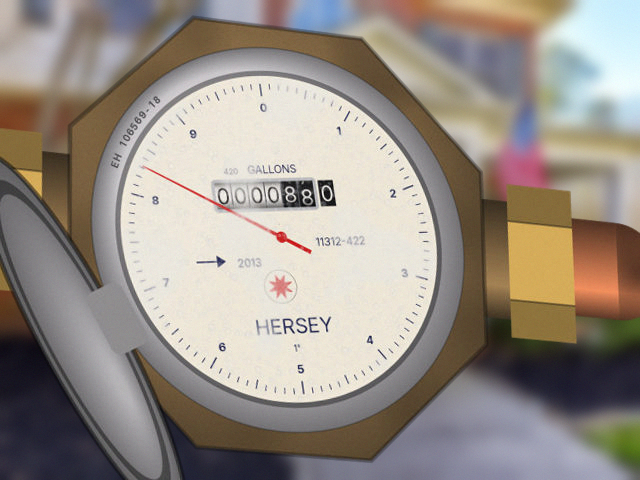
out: 878.3 gal
